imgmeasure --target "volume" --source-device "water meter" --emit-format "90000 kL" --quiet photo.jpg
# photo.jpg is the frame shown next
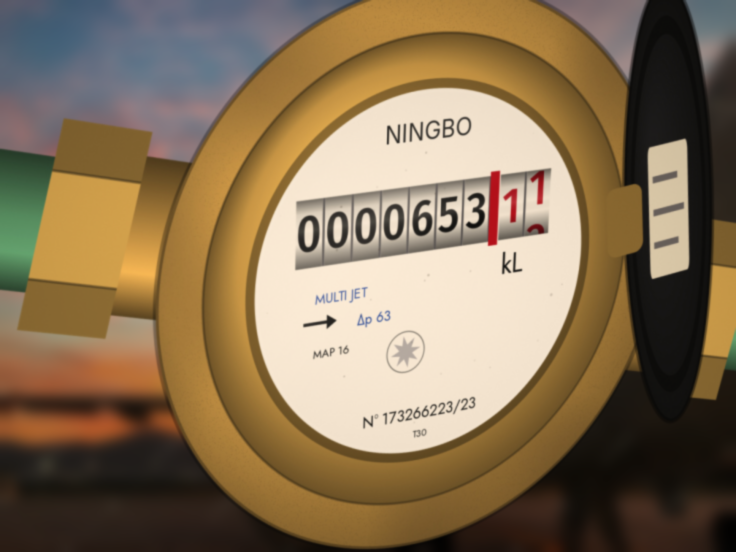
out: 653.11 kL
